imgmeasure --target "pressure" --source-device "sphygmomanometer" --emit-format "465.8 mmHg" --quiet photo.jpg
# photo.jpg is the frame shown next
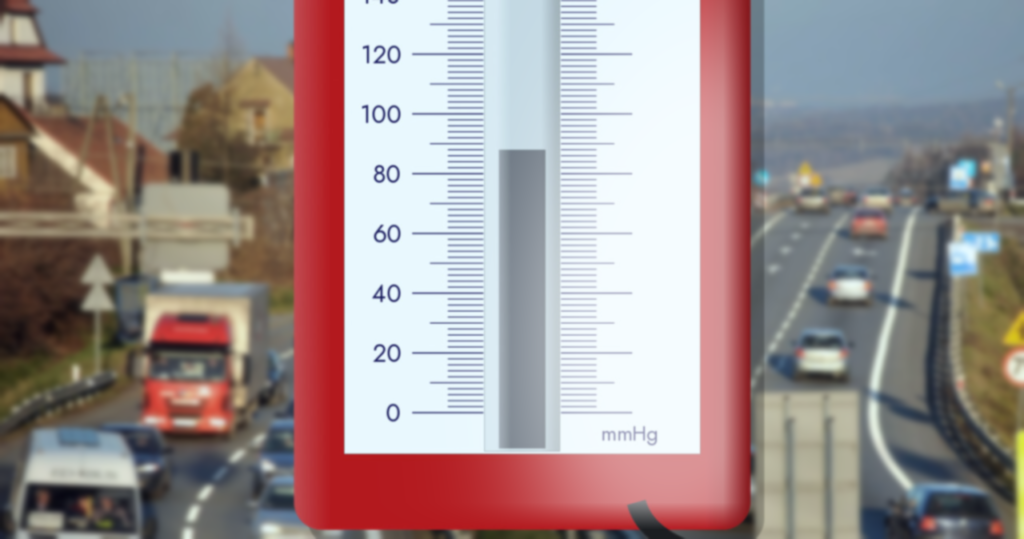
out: 88 mmHg
